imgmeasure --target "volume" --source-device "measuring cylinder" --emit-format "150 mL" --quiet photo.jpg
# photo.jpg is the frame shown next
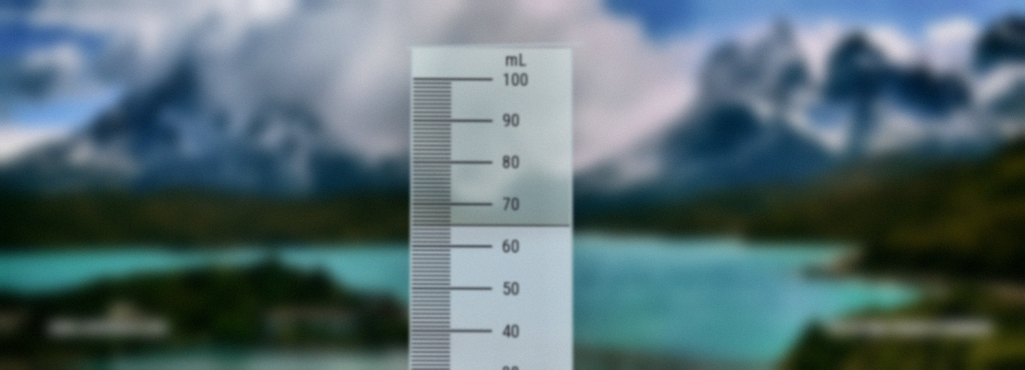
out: 65 mL
